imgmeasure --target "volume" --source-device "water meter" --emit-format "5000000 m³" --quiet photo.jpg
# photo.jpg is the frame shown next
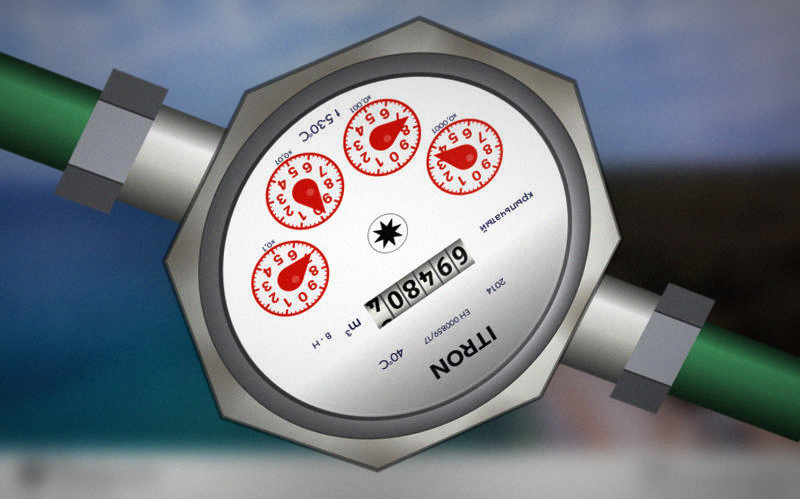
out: 694803.6973 m³
